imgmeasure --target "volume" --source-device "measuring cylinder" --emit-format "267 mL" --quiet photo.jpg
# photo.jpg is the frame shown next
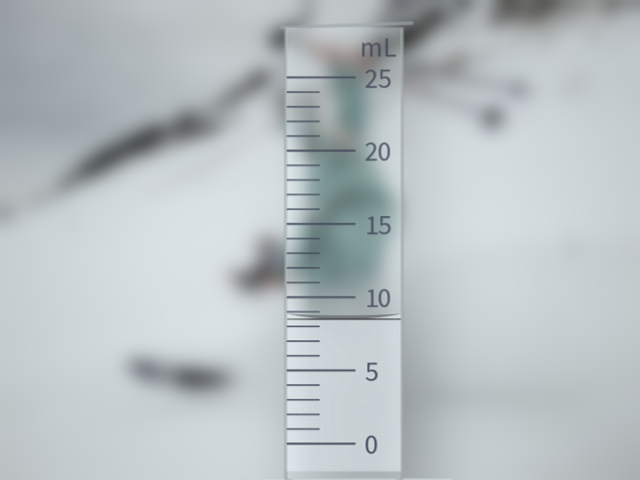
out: 8.5 mL
